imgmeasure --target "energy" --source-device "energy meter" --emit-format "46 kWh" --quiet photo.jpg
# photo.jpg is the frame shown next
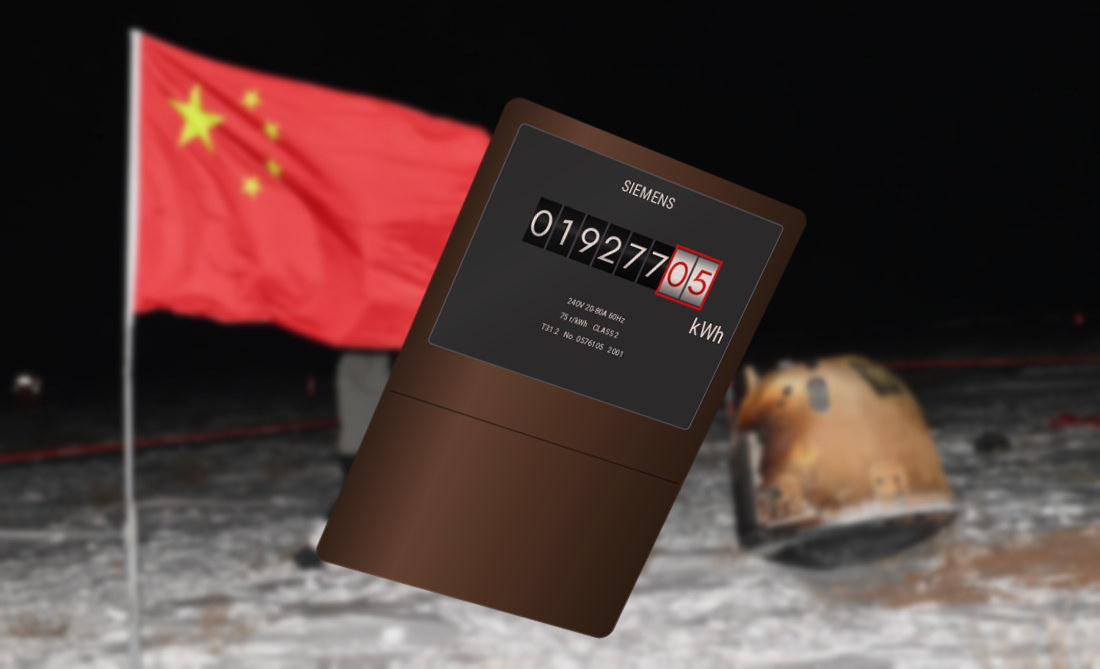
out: 19277.05 kWh
